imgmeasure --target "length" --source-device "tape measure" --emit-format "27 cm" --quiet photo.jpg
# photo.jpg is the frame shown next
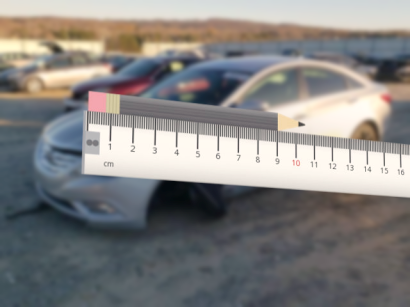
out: 10.5 cm
